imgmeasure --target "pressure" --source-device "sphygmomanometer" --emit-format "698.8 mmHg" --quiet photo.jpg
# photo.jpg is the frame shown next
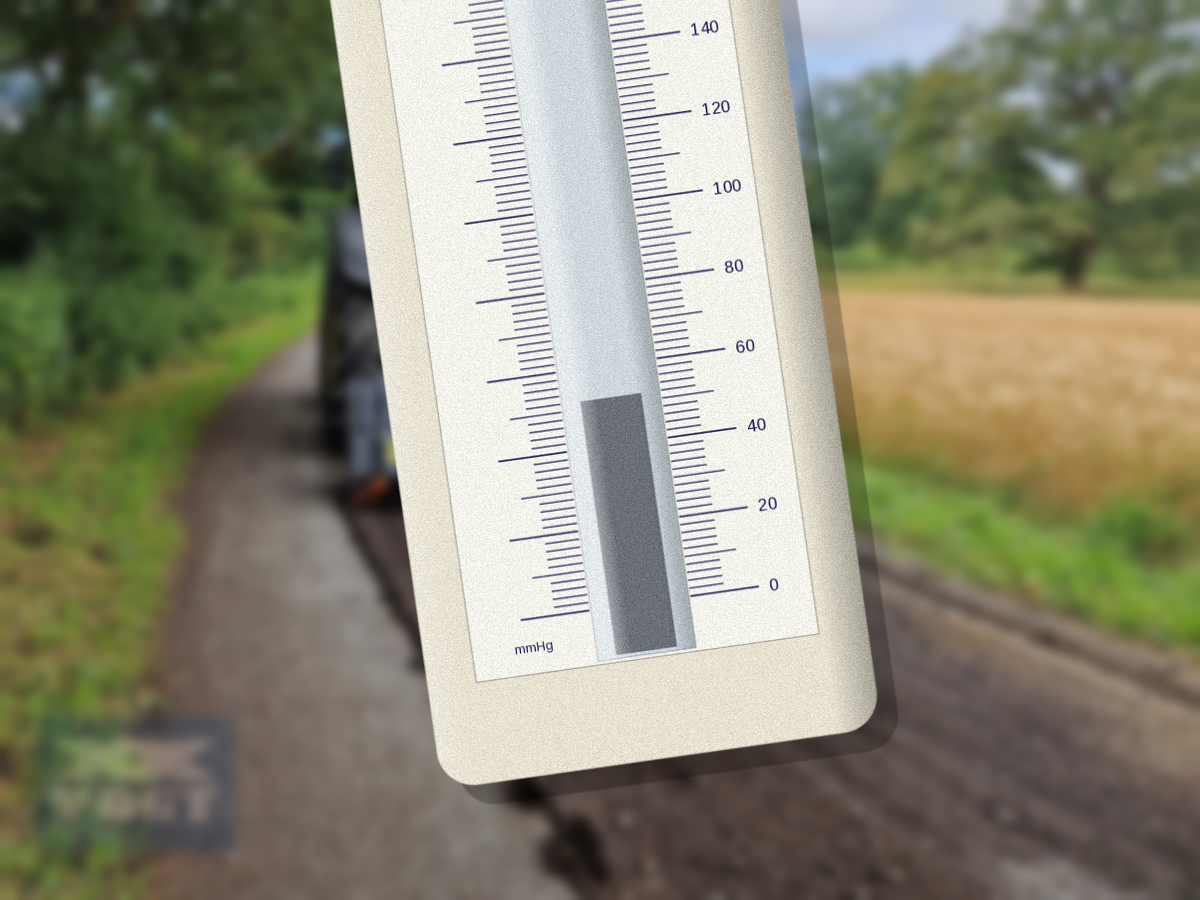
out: 52 mmHg
